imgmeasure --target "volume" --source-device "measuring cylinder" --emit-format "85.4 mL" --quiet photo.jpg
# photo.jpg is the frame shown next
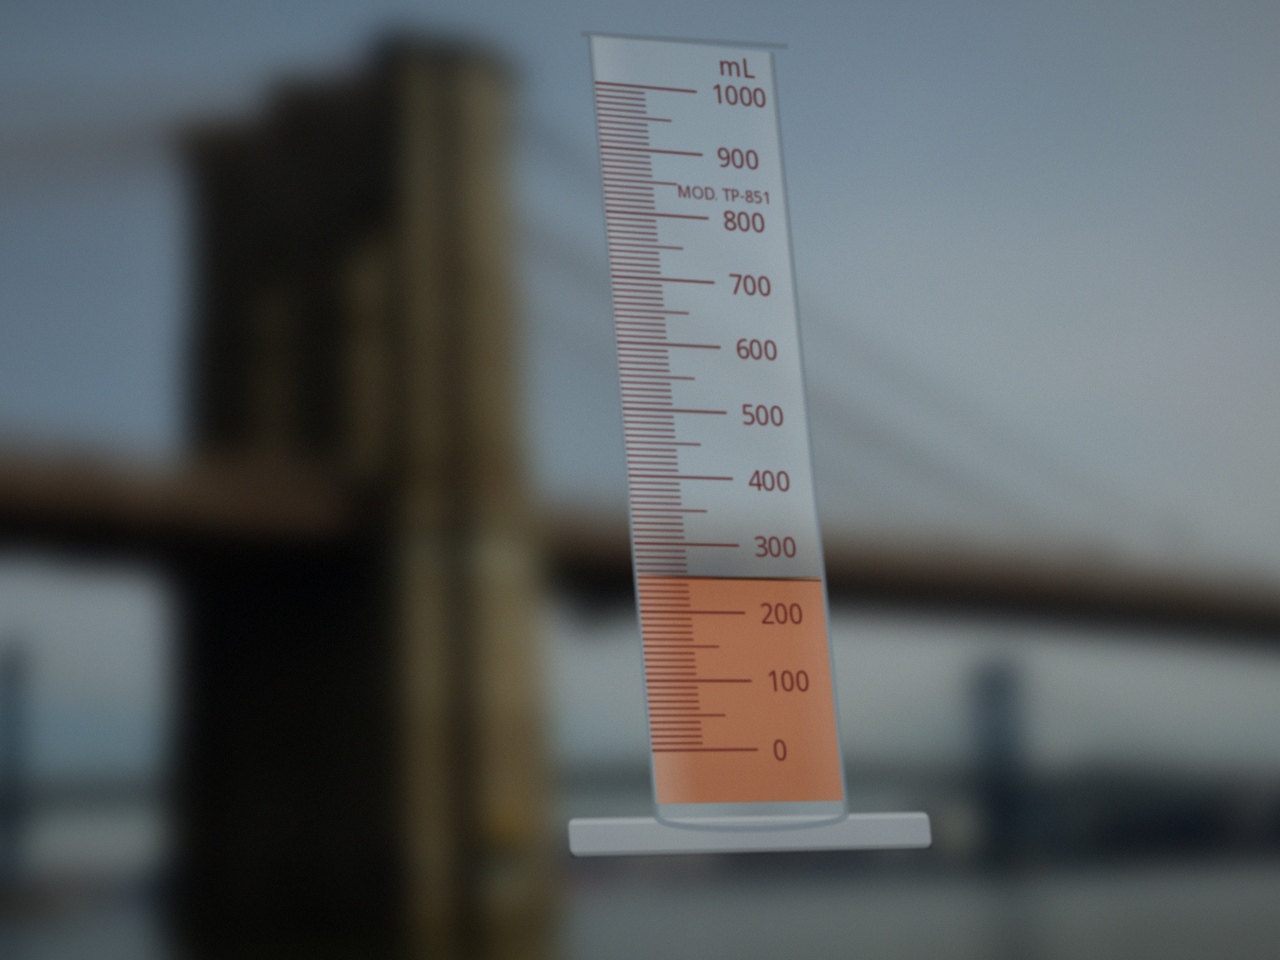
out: 250 mL
